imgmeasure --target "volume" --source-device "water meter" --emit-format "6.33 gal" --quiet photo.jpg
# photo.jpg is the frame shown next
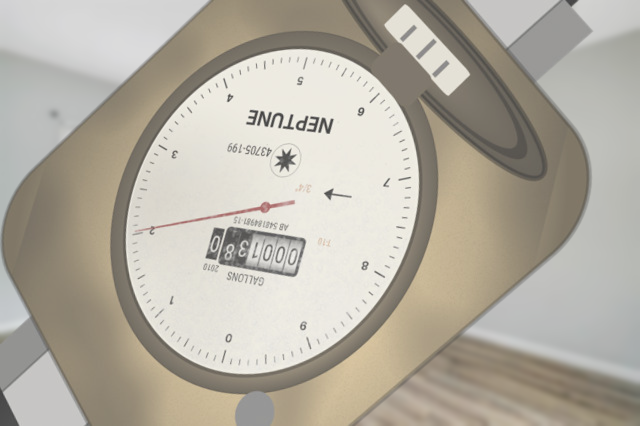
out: 1382.0 gal
